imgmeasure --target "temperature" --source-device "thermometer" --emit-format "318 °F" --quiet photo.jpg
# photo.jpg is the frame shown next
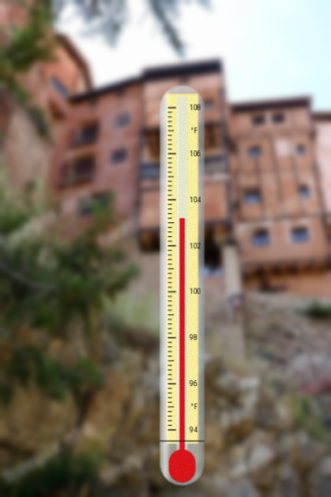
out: 103.2 °F
